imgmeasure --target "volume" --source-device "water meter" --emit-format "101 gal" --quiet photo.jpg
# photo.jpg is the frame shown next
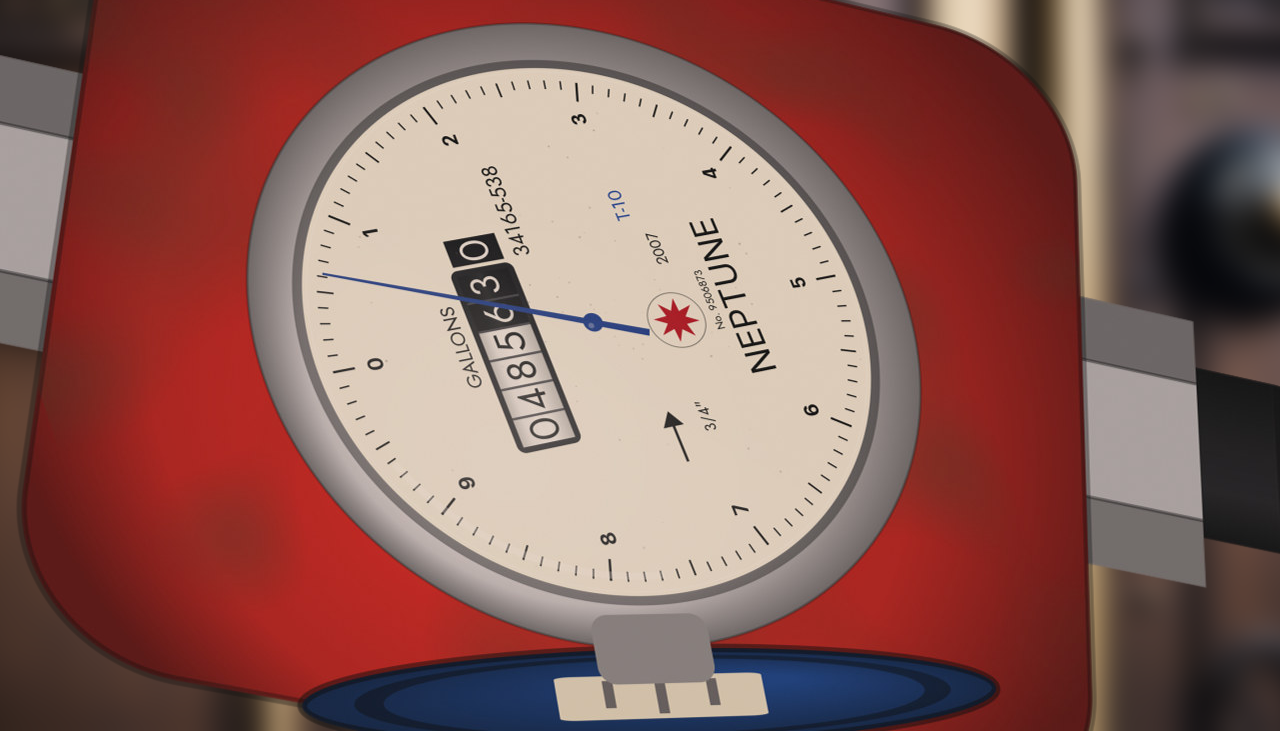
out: 485630.6 gal
